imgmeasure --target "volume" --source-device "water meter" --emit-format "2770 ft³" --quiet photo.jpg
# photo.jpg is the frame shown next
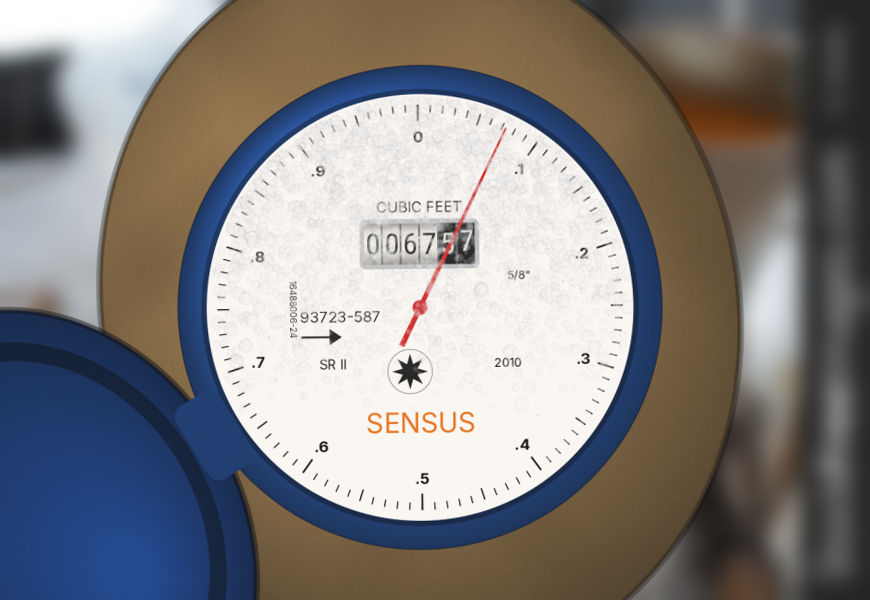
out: 6757.07 ft³
